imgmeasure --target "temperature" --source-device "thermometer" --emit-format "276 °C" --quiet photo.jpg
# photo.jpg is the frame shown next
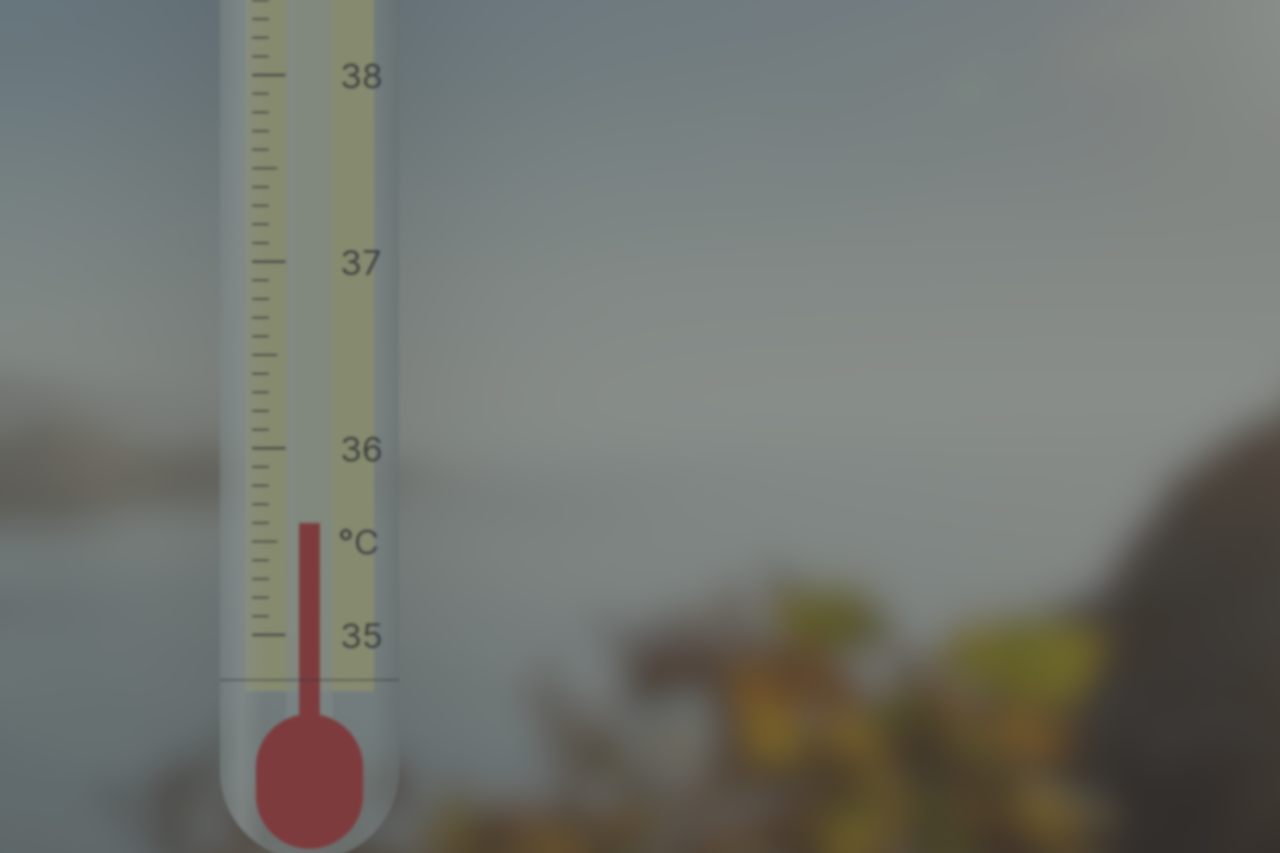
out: 35.6 °C
